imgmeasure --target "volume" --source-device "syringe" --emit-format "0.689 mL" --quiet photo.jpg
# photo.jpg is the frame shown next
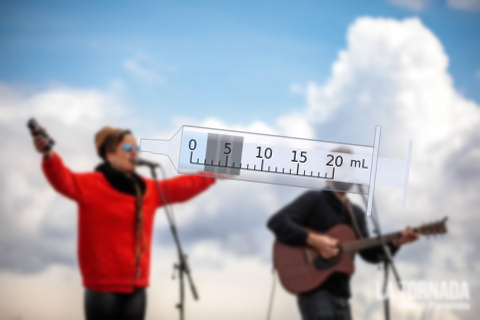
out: 2 mL
